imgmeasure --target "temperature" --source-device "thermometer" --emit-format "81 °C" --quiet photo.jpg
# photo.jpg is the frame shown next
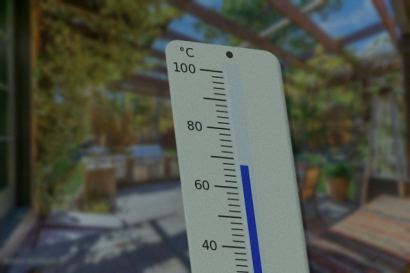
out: 68 °C
